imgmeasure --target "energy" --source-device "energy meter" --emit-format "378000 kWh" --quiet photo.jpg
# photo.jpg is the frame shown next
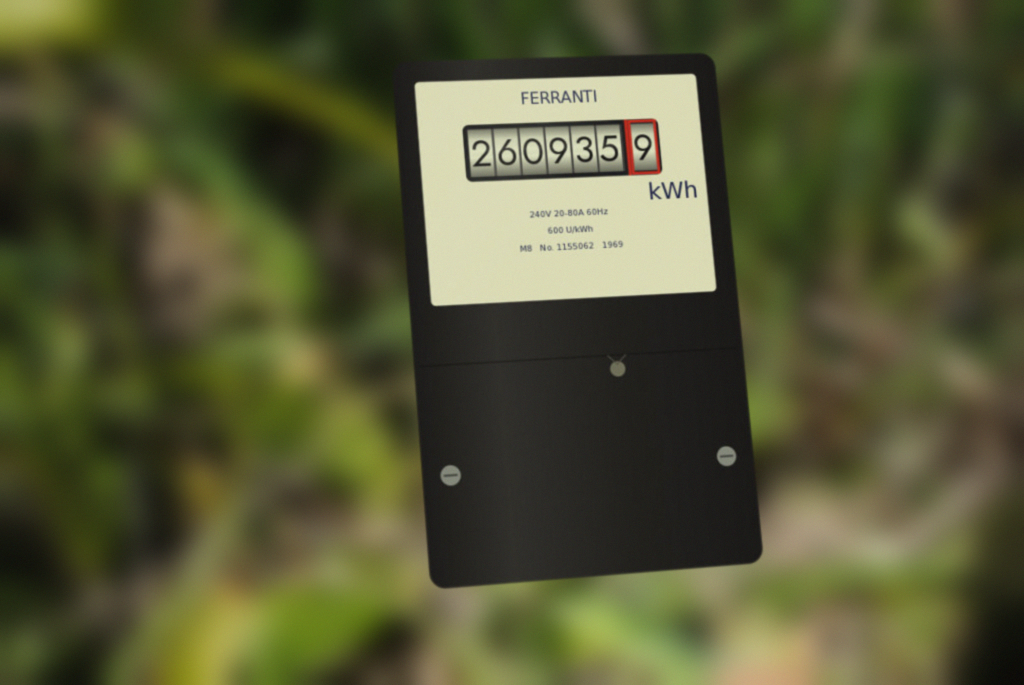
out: 260935.9 kWh
